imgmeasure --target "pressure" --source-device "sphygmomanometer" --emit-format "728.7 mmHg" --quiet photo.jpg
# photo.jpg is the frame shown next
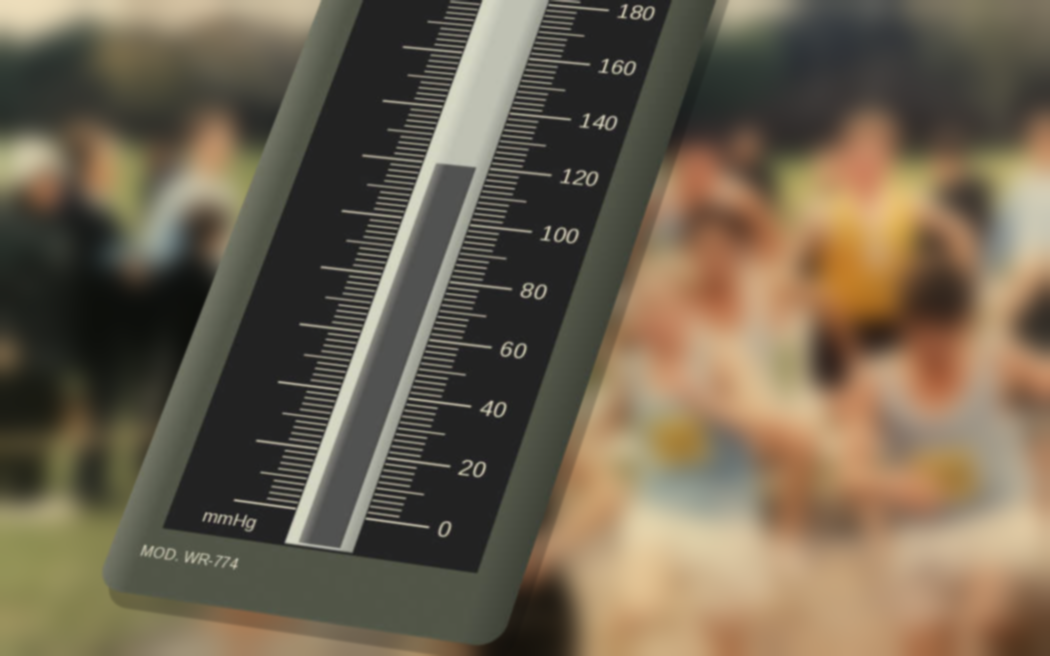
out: 120 mmHg
